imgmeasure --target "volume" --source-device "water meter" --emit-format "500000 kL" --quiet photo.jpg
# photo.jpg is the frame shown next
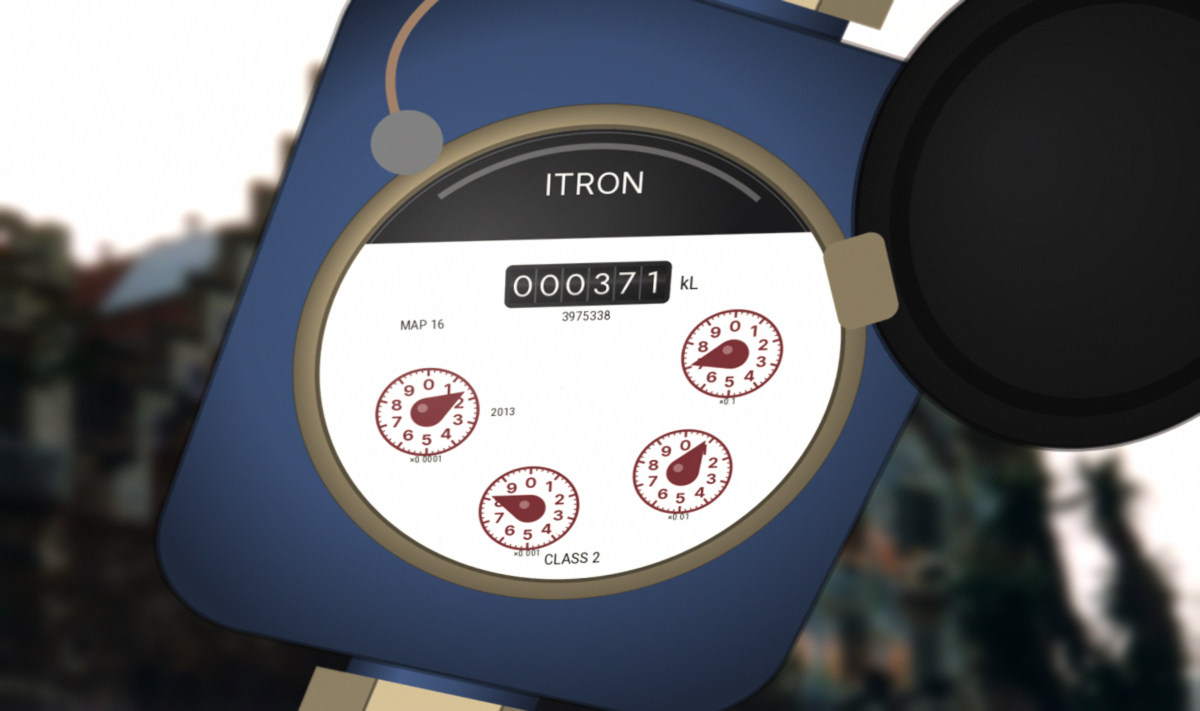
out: 371.7081 kL
